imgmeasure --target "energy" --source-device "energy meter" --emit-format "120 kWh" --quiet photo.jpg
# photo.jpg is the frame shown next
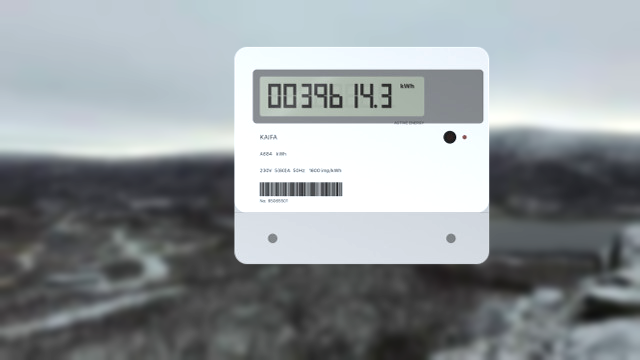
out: 39614.3 kWh
